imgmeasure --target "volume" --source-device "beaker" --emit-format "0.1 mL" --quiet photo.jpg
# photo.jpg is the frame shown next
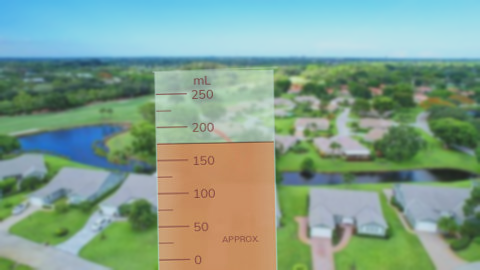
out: 175 mL
